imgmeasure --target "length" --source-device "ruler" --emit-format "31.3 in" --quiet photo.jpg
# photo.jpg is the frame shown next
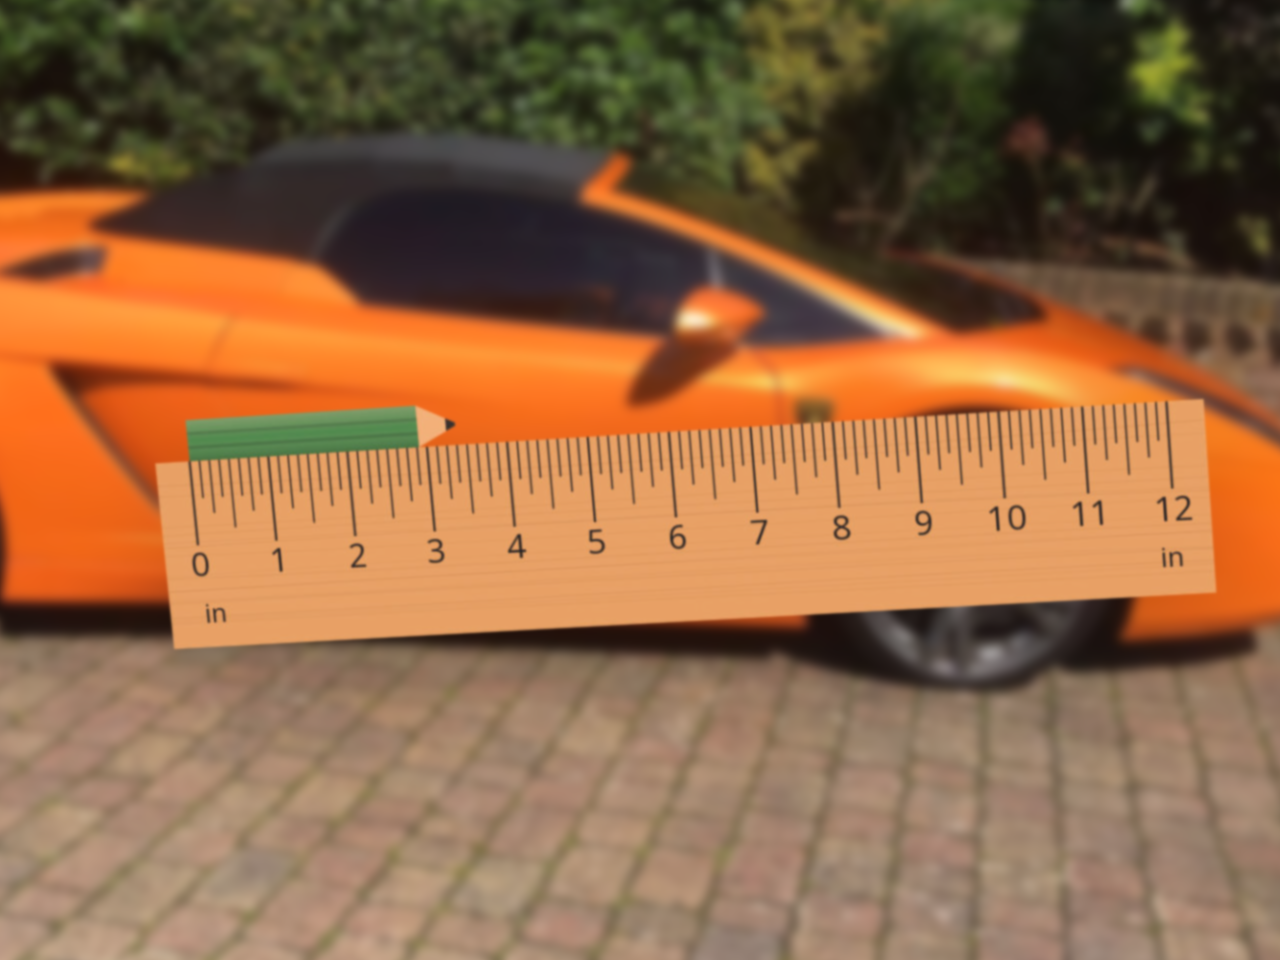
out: 3.375 in
